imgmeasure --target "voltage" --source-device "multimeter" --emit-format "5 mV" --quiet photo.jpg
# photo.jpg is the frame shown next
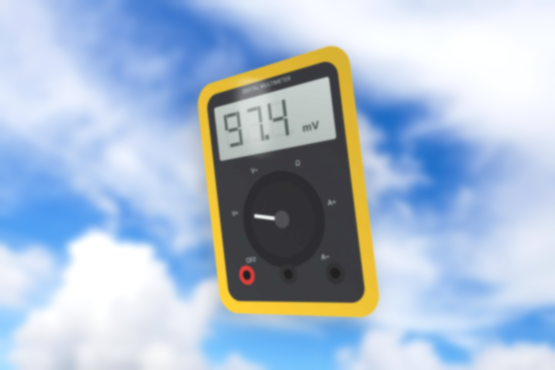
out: 97.4 mV
